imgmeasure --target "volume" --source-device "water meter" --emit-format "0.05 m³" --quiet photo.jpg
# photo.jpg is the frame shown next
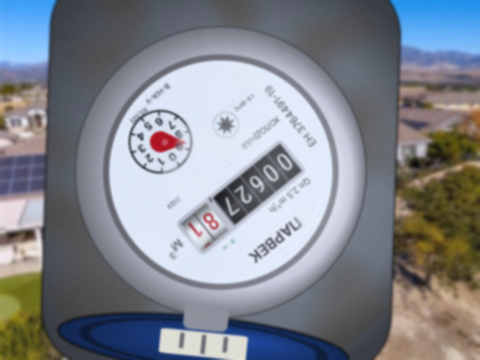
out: 627.808 m³
